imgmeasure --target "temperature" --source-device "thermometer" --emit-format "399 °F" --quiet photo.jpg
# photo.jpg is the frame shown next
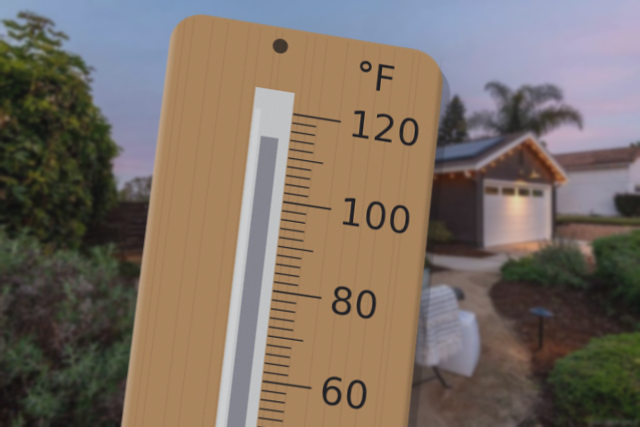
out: 114 °F
